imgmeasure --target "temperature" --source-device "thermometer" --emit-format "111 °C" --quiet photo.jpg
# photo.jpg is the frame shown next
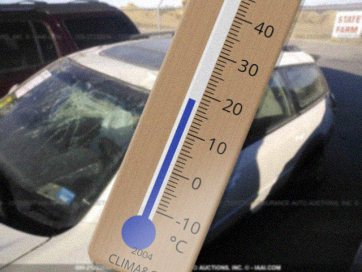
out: 18 °C
